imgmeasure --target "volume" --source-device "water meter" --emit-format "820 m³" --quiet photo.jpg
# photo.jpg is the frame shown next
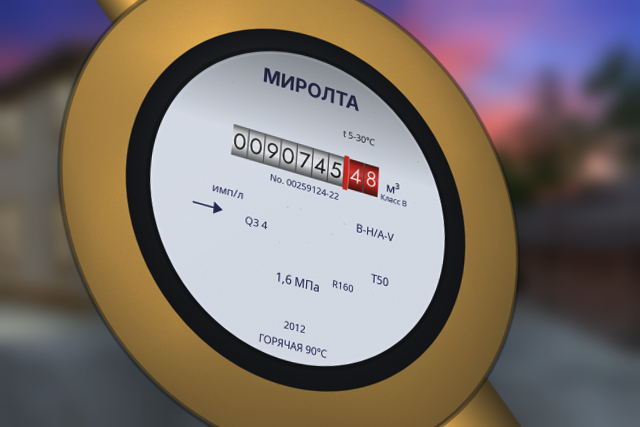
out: 90745.48 m³
